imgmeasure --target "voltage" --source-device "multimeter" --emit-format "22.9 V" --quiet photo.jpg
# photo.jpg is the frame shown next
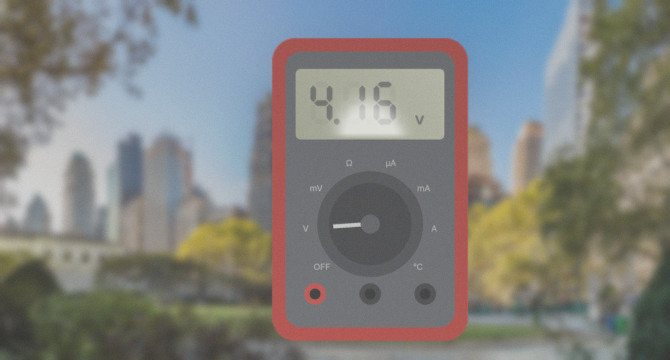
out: 4.16 V
